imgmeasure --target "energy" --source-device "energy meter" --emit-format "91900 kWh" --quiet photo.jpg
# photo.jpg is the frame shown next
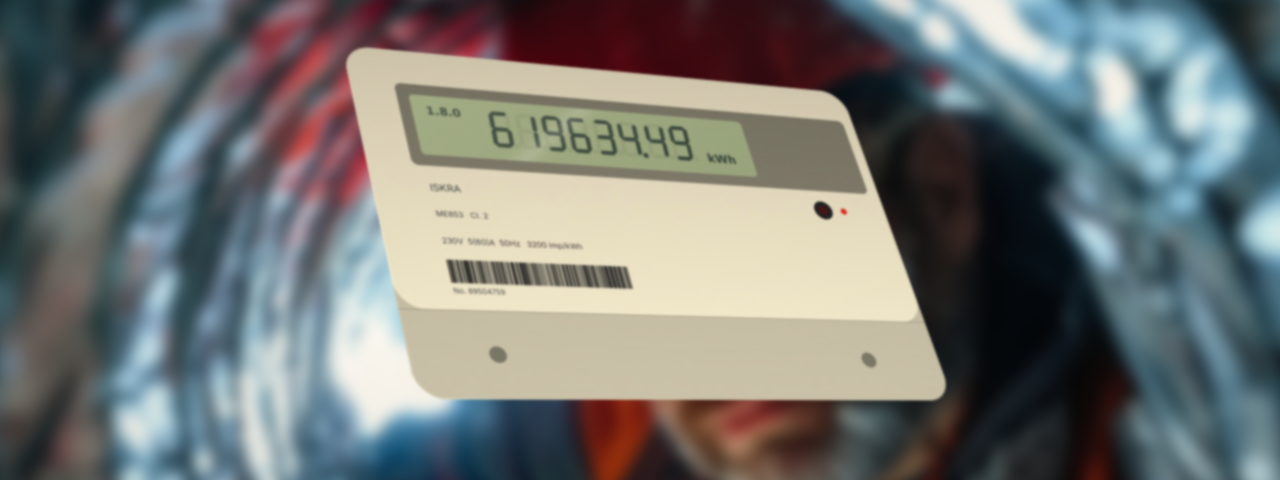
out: 619634.49 kWh
